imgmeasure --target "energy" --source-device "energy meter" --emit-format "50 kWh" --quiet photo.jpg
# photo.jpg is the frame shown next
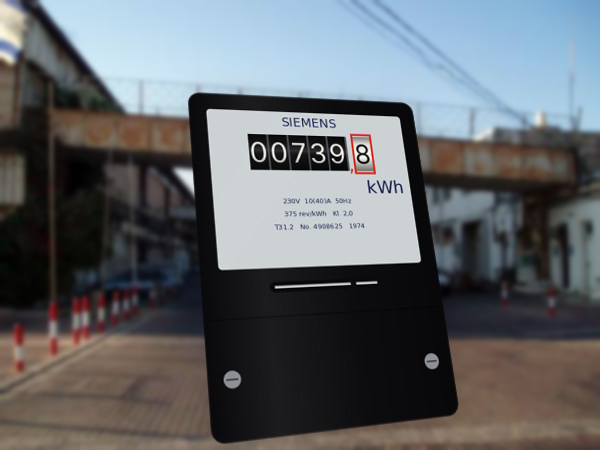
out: 739.8 kWh
